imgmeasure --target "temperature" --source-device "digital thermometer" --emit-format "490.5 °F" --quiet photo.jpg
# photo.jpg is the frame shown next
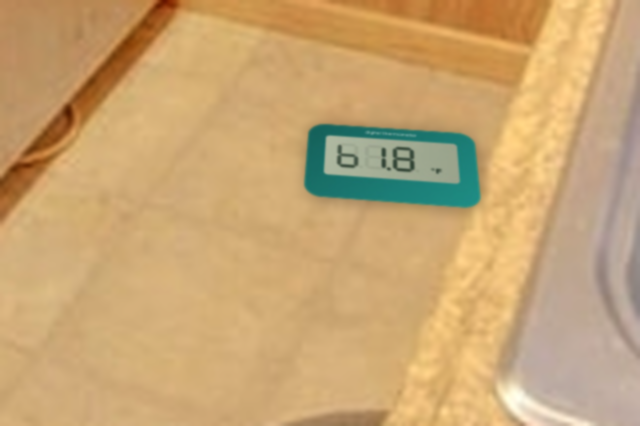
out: 61.8 °F
